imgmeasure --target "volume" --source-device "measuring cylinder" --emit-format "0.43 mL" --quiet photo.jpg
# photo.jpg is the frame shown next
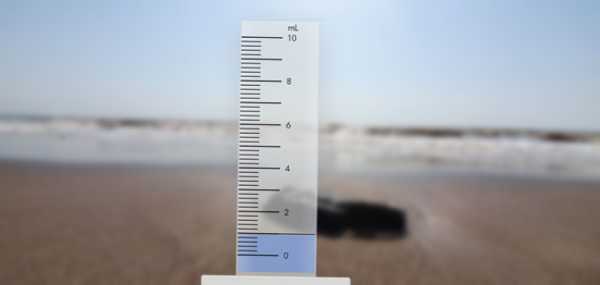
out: 1 mL
